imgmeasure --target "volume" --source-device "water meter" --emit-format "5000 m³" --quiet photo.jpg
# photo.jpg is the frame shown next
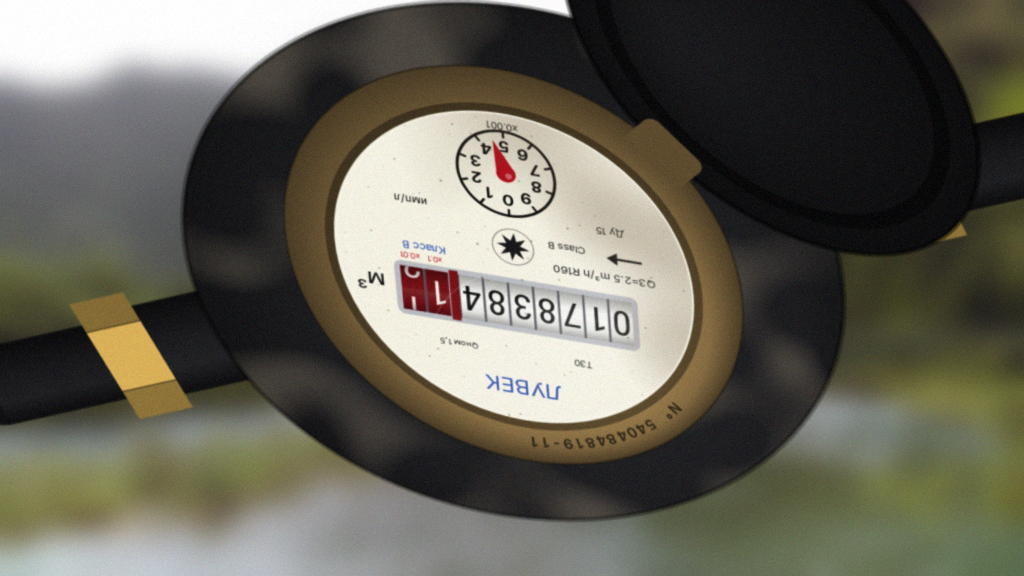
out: 178384.114 m³
